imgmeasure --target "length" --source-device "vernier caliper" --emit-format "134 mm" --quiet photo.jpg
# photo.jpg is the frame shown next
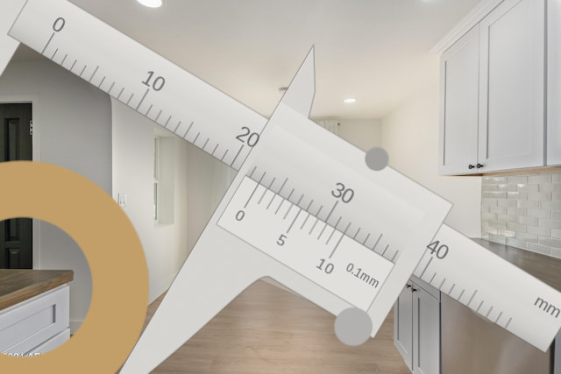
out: 23.0 mm
